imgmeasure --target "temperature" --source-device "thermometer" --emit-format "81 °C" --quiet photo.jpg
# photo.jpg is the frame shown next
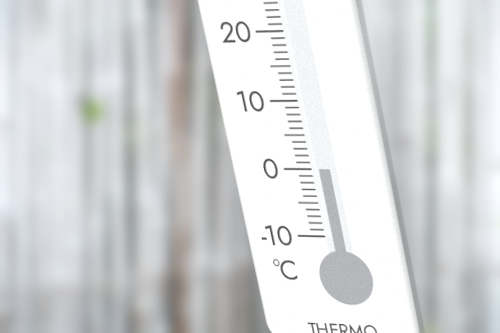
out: 0 °C
